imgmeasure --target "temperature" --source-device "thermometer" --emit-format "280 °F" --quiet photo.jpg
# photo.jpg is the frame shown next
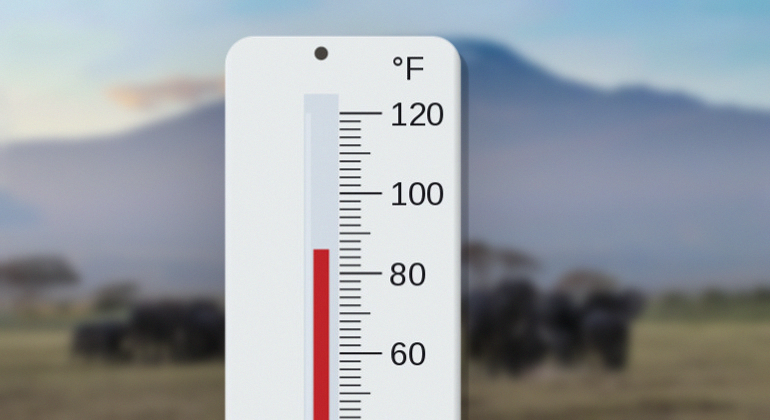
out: 86 °F
